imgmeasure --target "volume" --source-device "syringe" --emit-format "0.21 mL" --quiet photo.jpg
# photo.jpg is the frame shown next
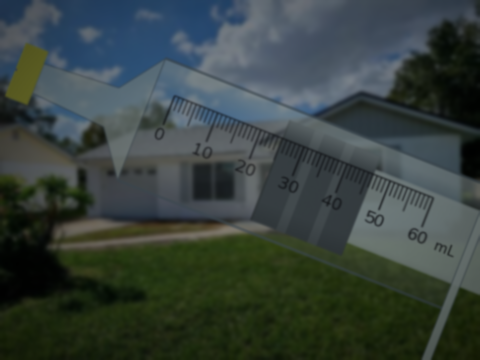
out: 25 mL
